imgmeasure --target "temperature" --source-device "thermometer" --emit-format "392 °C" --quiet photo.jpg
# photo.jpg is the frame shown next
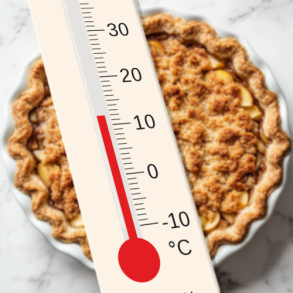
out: 12 °C
